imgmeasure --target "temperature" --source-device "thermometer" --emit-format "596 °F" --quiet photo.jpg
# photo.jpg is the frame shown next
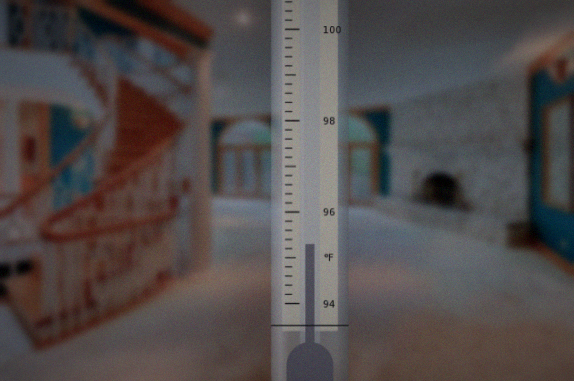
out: 95.3 °F
